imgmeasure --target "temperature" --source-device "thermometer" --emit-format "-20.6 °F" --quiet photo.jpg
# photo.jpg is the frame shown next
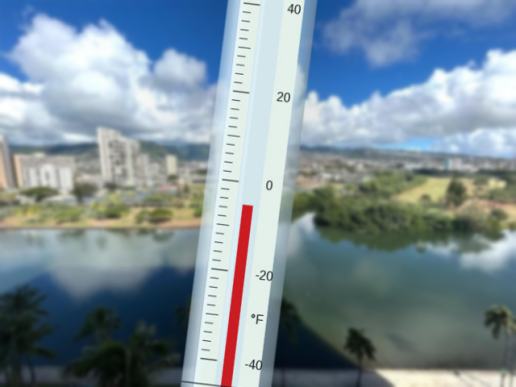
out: -5 °F
